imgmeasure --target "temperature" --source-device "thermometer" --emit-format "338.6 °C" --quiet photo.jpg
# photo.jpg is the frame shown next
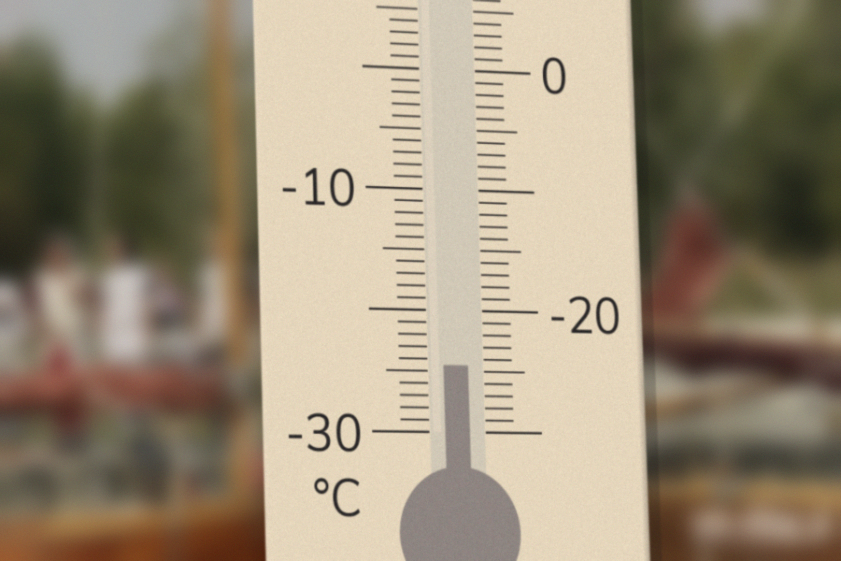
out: -24.5 °C
